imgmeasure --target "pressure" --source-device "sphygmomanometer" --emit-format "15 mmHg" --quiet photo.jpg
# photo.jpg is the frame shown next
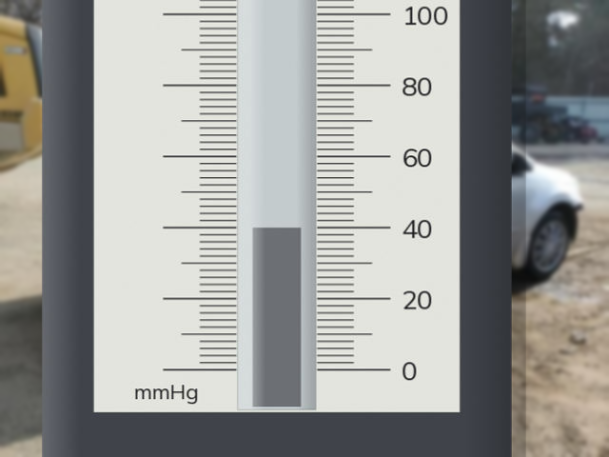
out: 40 mmHg
